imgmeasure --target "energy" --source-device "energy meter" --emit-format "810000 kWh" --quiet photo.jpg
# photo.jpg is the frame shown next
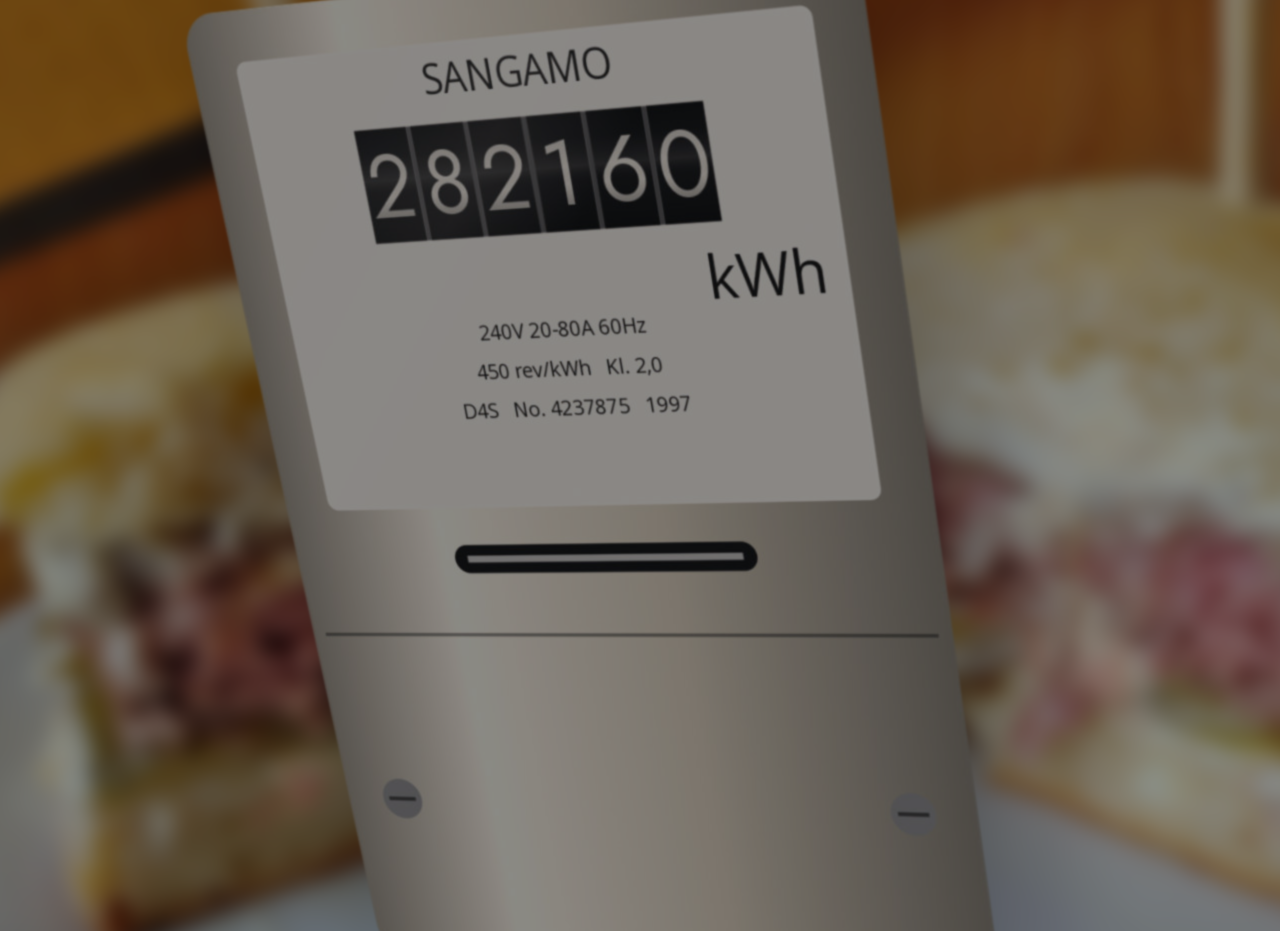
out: 282160 kWh
